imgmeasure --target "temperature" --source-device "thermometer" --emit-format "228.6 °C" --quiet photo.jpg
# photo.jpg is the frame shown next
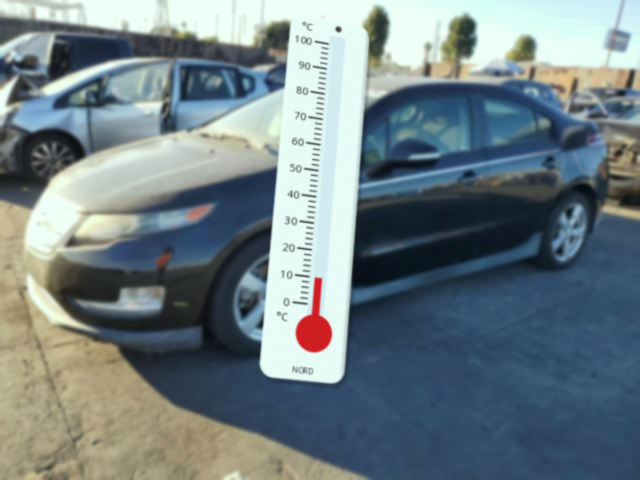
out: 10 °C
